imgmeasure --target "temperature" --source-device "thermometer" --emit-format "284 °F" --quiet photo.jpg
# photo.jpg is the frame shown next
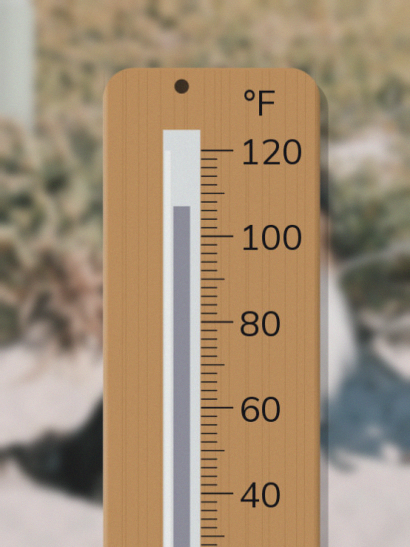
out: 107 °F
